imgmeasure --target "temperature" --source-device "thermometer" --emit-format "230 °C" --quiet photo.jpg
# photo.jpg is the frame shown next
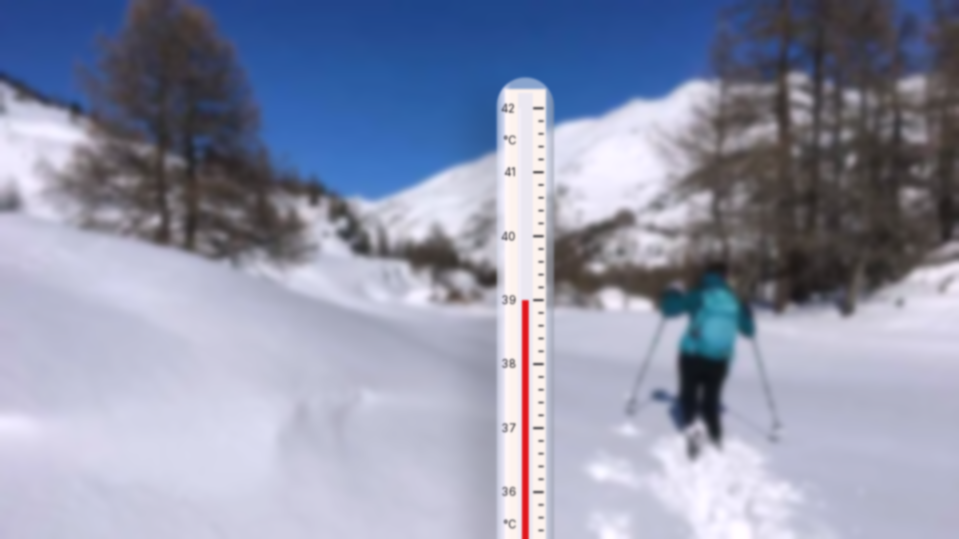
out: 39 °C
